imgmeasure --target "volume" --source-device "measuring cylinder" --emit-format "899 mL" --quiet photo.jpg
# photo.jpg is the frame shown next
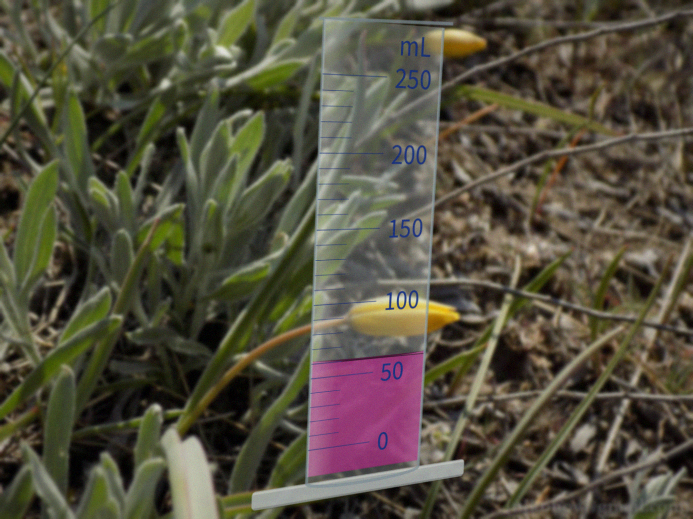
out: 60 mL
